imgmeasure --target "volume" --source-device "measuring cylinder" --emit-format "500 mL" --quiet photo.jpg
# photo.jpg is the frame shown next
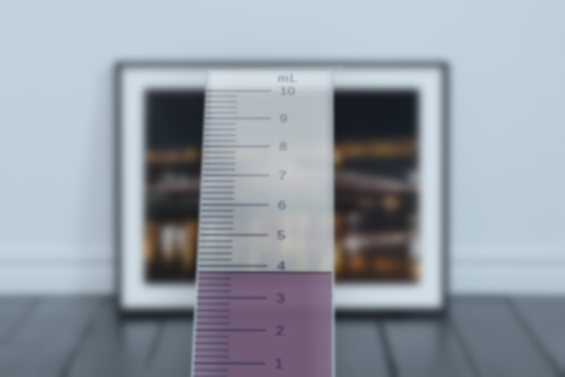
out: 3.8 mL
